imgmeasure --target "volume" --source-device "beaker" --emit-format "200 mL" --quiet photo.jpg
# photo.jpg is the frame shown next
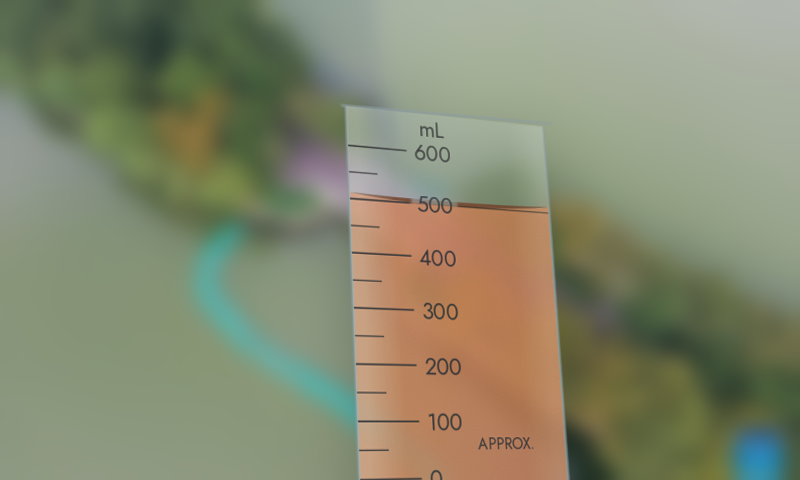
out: 500 mL
